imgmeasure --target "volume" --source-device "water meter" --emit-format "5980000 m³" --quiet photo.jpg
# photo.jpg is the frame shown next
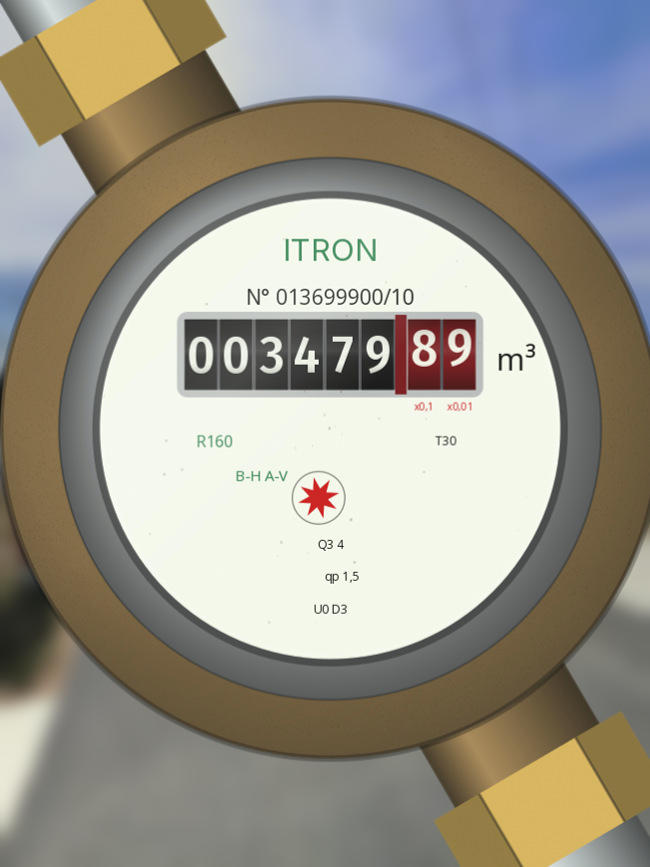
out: 3479.89 m³
